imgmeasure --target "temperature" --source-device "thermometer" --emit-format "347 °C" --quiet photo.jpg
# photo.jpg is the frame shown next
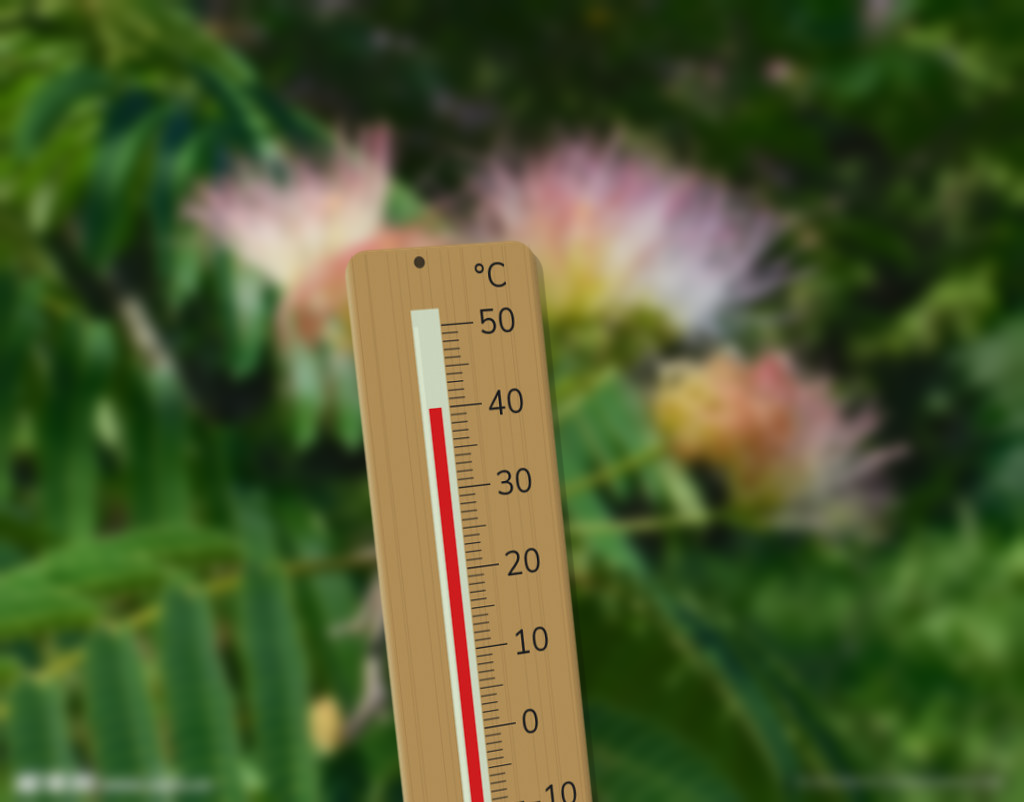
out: 40 °C
